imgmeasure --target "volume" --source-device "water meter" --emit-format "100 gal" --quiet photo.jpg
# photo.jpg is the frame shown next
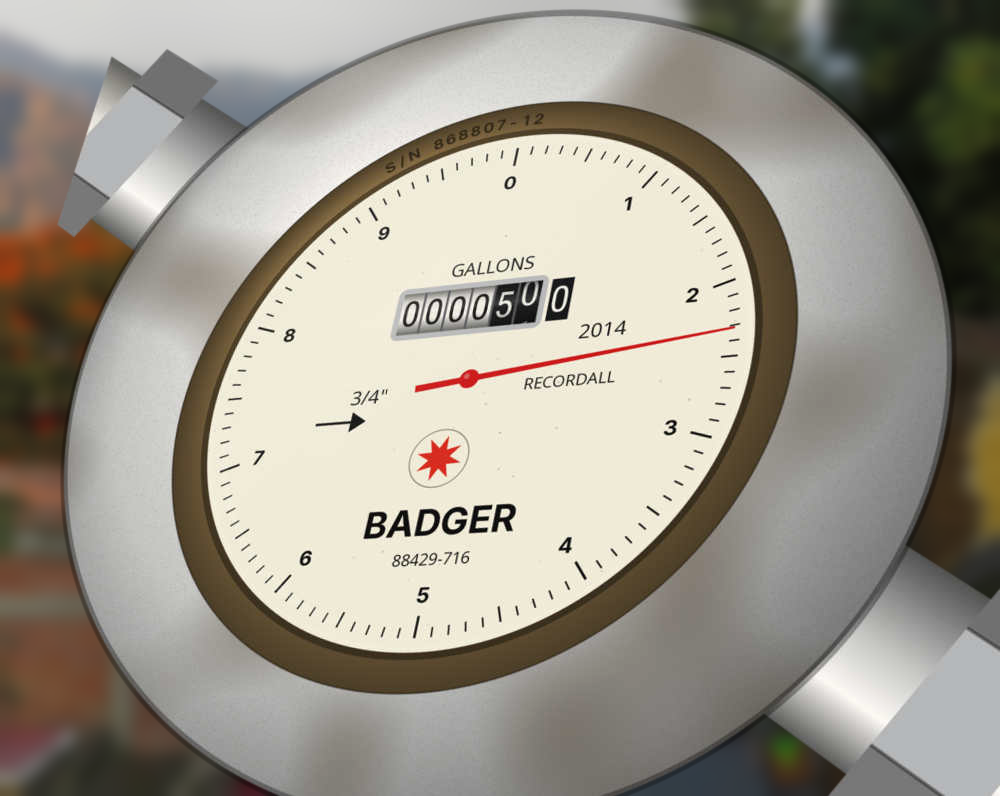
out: 502.3 gal
